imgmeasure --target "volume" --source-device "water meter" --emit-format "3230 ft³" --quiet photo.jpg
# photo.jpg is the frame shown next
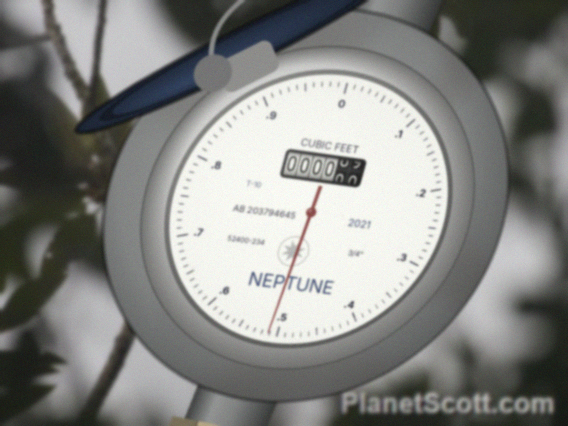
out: 89.51 ft³
